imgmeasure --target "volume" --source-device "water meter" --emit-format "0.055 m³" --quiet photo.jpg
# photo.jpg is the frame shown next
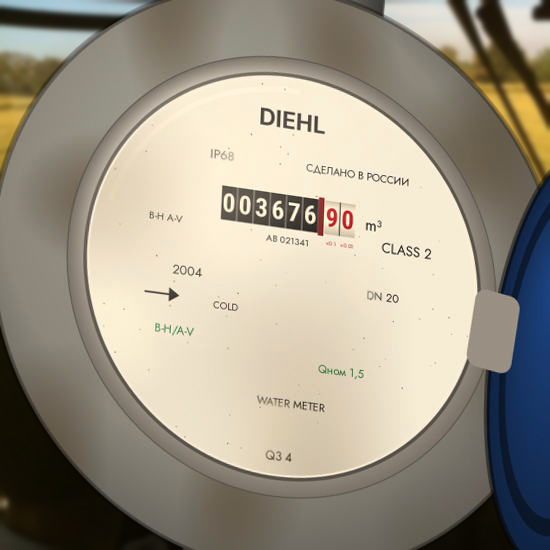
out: 3676.90 m³
